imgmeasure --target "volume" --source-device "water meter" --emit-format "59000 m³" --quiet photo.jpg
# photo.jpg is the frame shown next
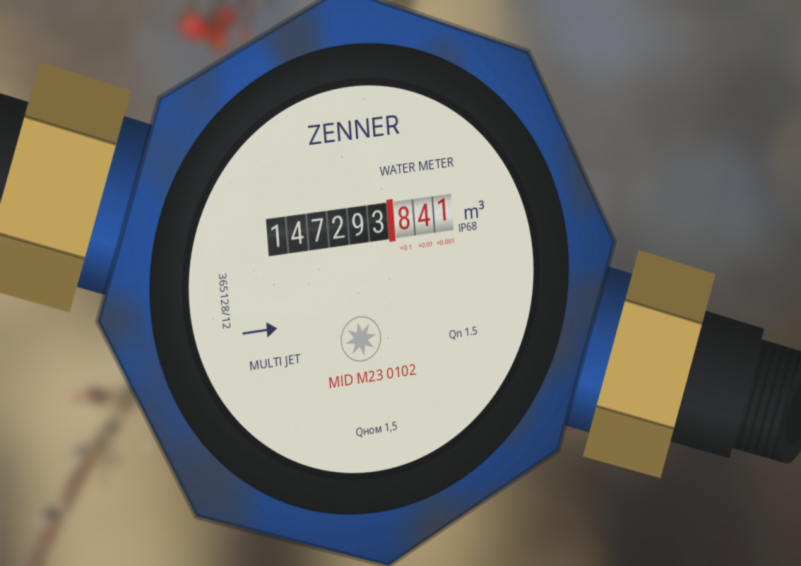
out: 147293.841 m³
